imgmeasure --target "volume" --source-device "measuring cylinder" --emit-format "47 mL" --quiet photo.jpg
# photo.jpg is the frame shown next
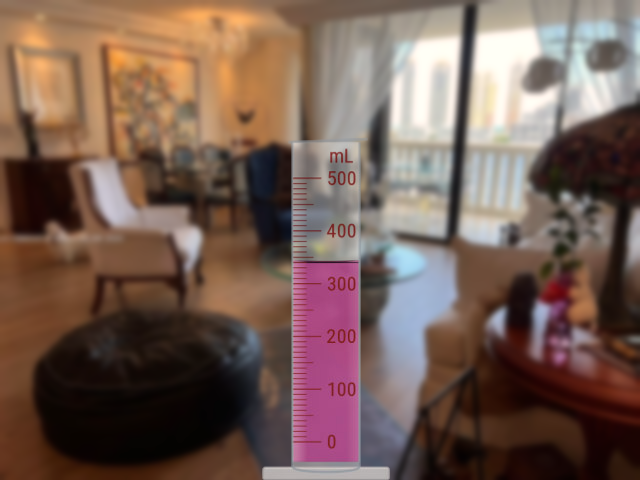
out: 340 mL
